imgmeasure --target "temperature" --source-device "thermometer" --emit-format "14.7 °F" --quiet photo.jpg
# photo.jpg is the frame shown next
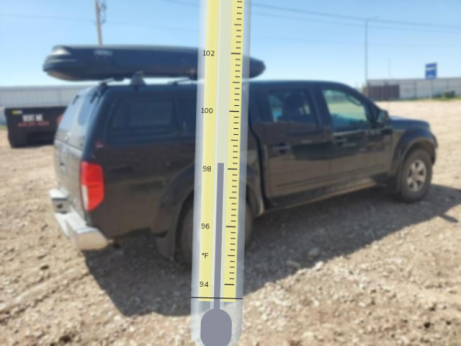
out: 98.2 °F
